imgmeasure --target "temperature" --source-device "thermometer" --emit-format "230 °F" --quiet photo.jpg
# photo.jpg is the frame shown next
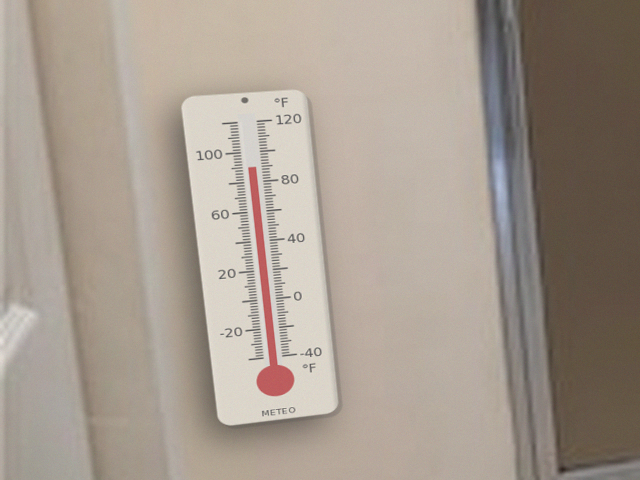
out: 90 °F
